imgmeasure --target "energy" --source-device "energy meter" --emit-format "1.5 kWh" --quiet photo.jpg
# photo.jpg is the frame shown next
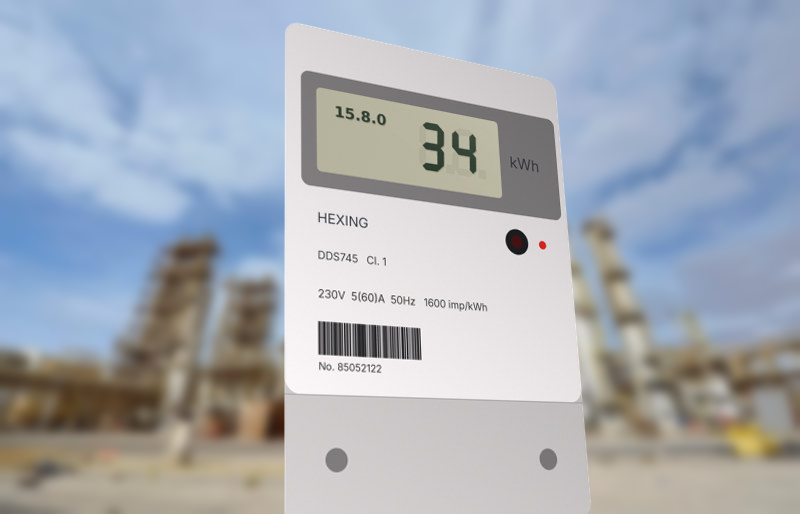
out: 34 kWh
